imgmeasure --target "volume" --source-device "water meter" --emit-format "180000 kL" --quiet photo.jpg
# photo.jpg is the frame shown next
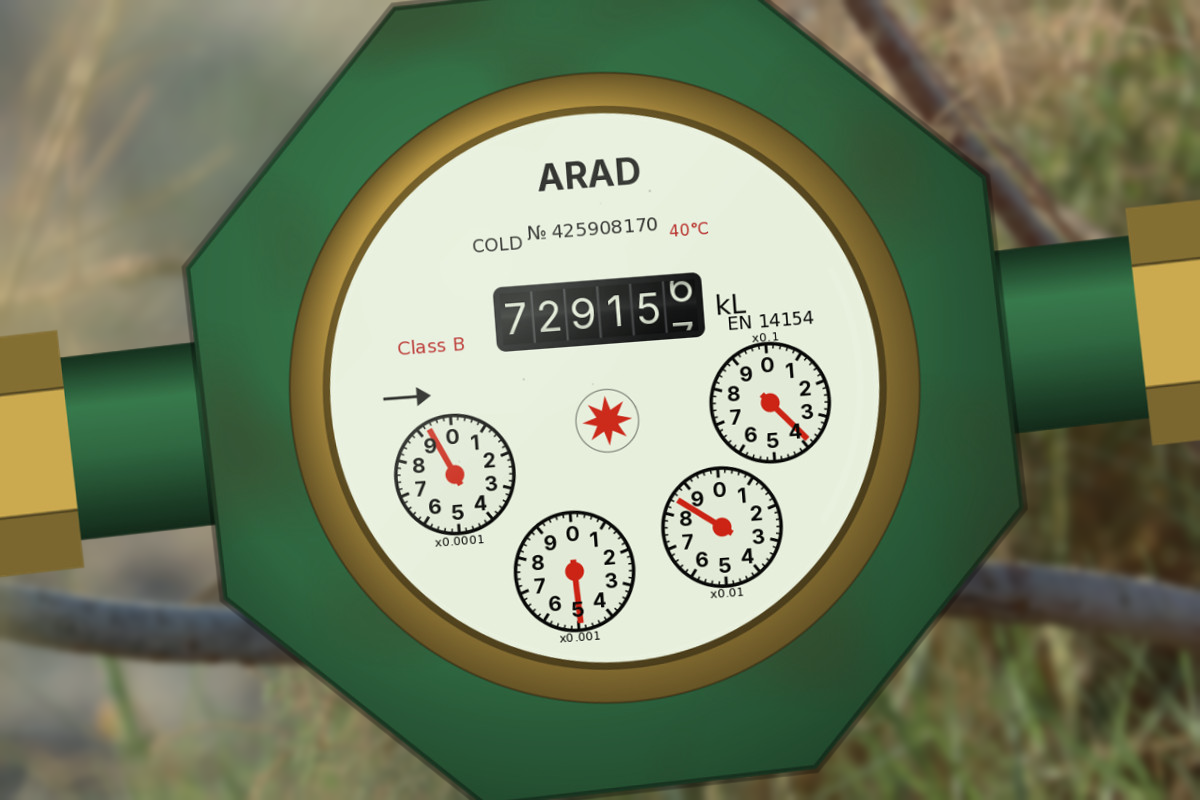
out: 729156.3849 kL
